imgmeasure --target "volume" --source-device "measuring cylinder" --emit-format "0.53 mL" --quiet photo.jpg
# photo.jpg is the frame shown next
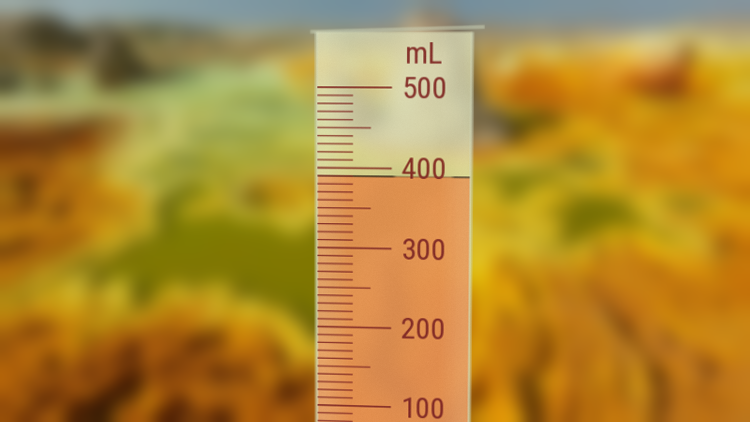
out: 390 mL
